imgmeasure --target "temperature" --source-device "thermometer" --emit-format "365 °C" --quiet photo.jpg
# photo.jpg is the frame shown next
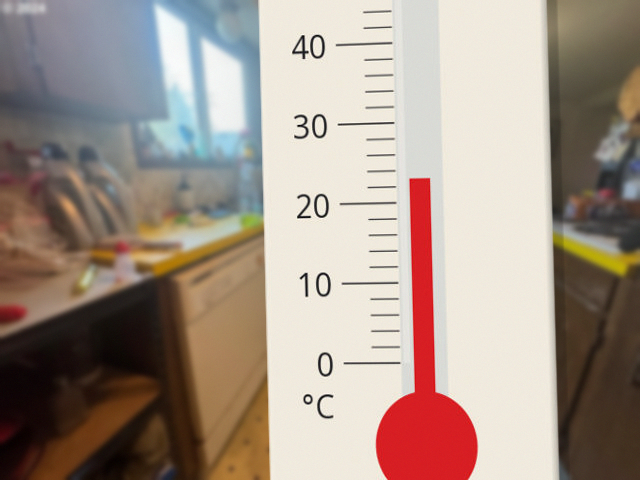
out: 23 °C
